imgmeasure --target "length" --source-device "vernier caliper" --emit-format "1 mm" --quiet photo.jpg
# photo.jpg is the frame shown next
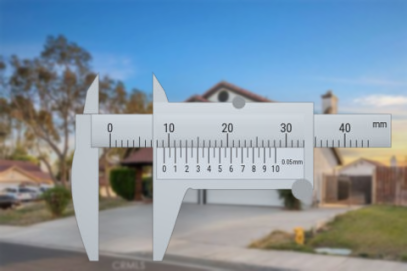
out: 9.2 mm
